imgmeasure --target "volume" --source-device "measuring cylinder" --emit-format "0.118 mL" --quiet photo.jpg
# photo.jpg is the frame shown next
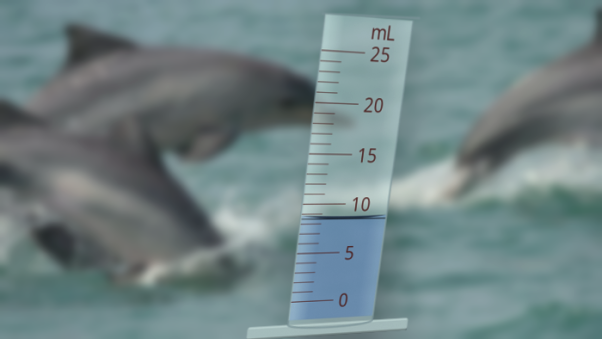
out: 8.5 mL
